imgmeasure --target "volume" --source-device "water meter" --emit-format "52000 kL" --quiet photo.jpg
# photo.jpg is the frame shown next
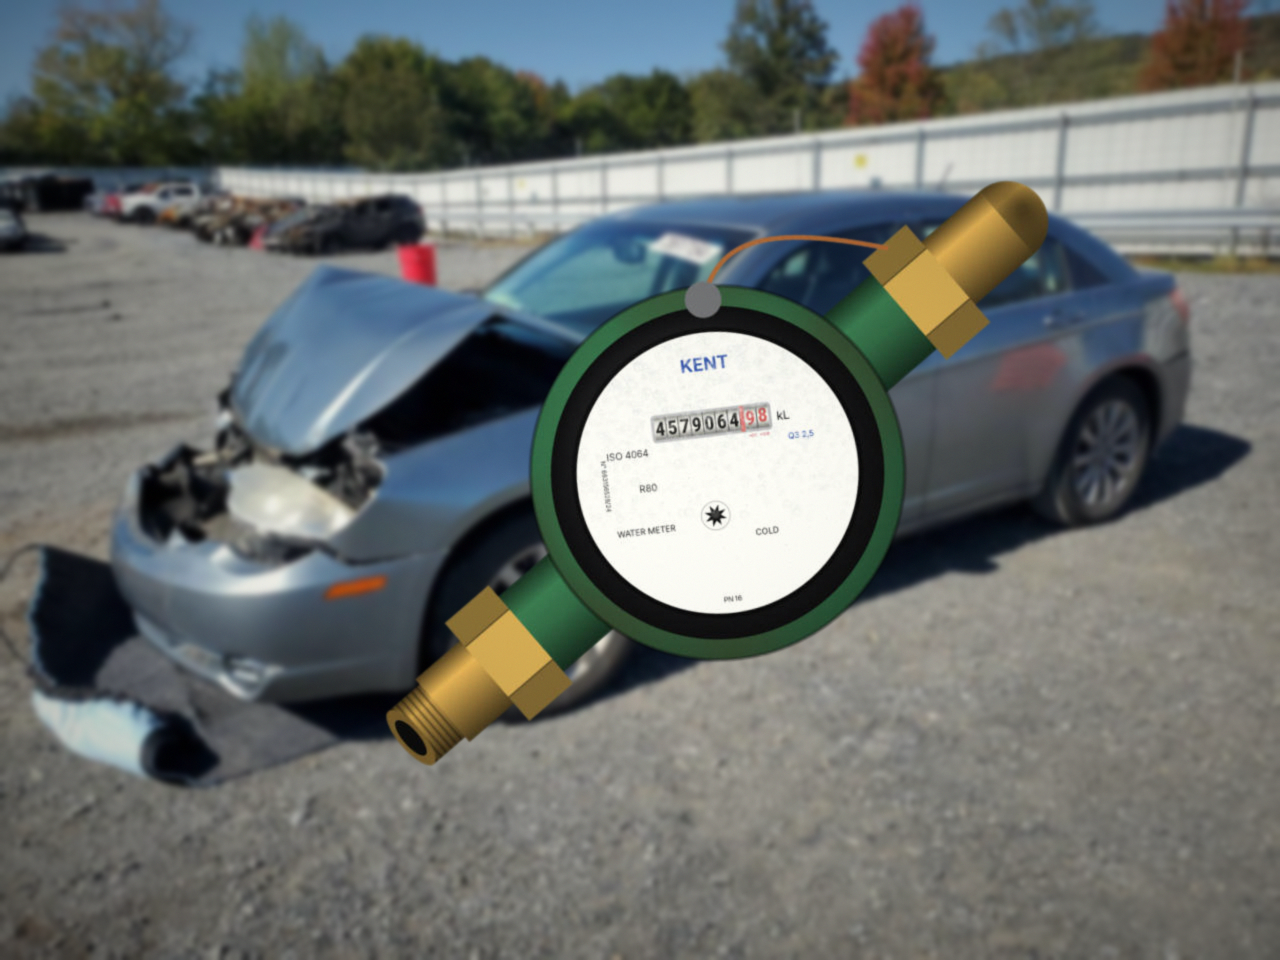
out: 4579064.98 kL
